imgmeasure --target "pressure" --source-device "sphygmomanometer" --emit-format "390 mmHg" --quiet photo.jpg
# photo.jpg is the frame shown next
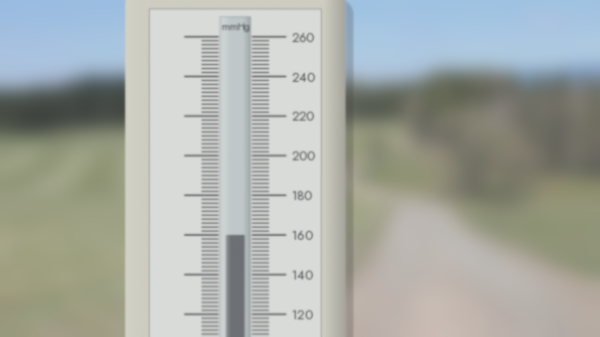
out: 160 mmHg
